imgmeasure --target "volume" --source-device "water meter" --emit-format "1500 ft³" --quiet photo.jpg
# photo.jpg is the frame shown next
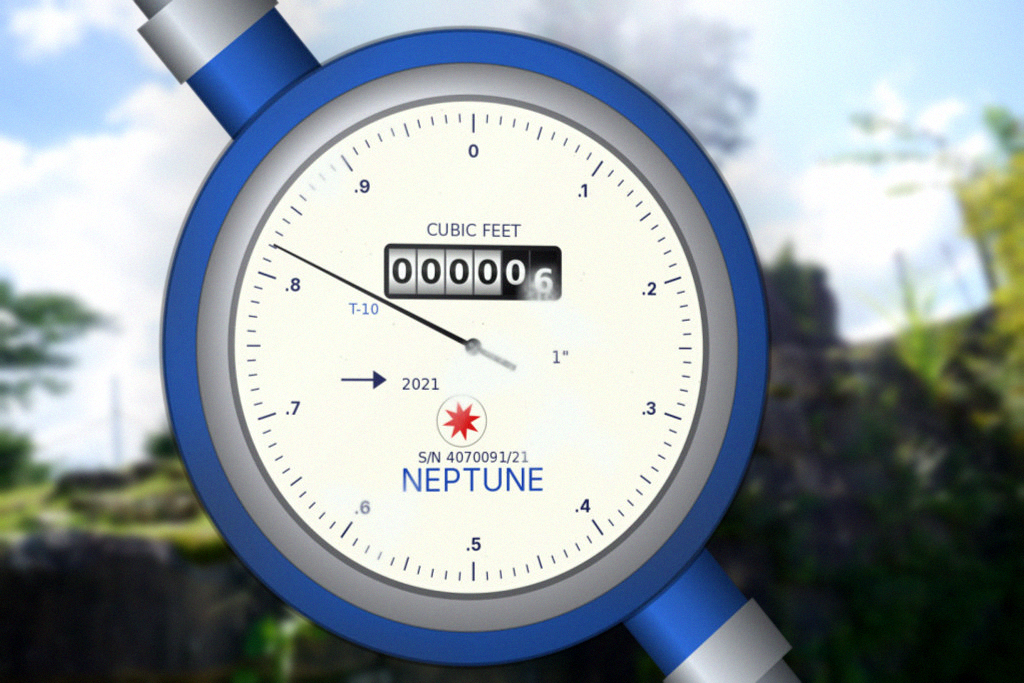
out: 5.82 ft³
